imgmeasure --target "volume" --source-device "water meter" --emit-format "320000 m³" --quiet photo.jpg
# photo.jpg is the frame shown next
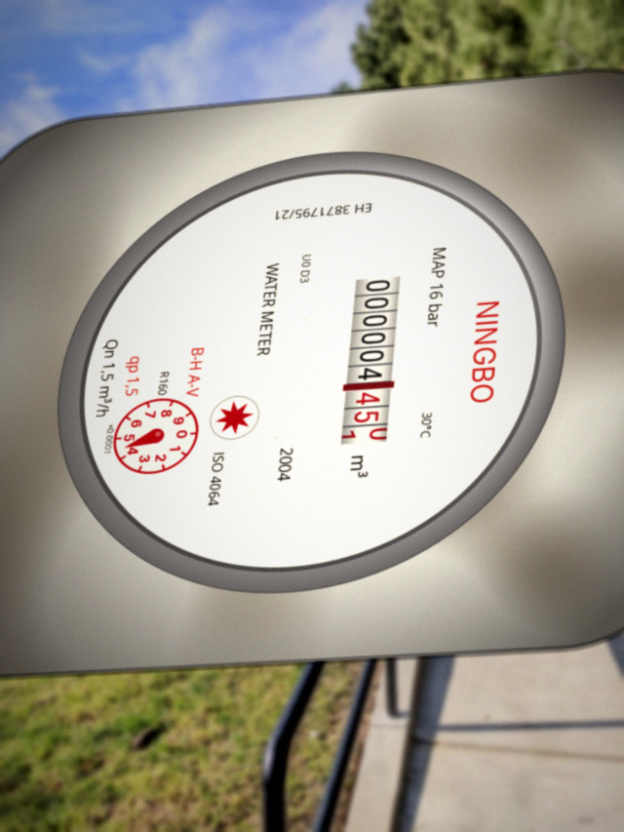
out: 4.4504 m³
